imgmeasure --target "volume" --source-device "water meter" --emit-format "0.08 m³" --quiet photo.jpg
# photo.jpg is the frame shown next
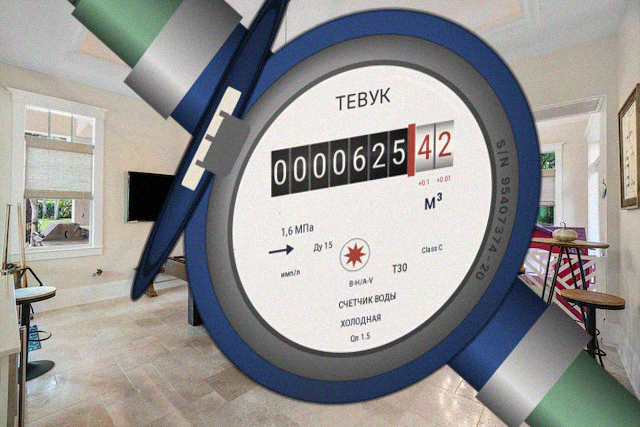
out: 625.42 m³
